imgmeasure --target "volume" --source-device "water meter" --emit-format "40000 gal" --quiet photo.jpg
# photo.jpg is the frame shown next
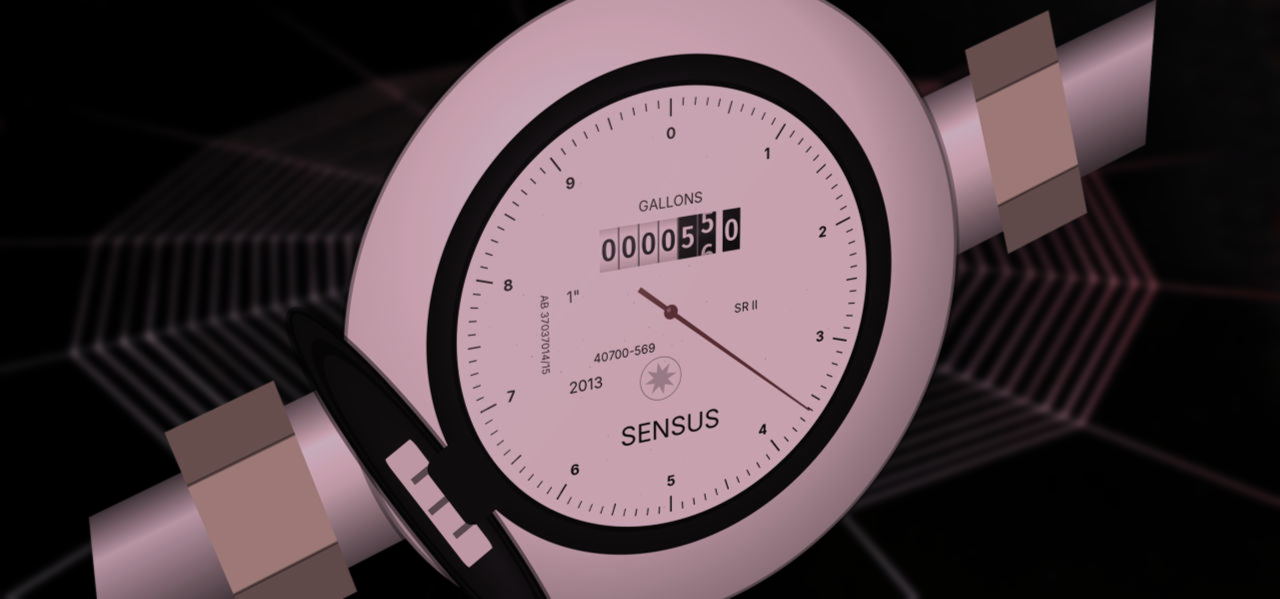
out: 553.6 gal
